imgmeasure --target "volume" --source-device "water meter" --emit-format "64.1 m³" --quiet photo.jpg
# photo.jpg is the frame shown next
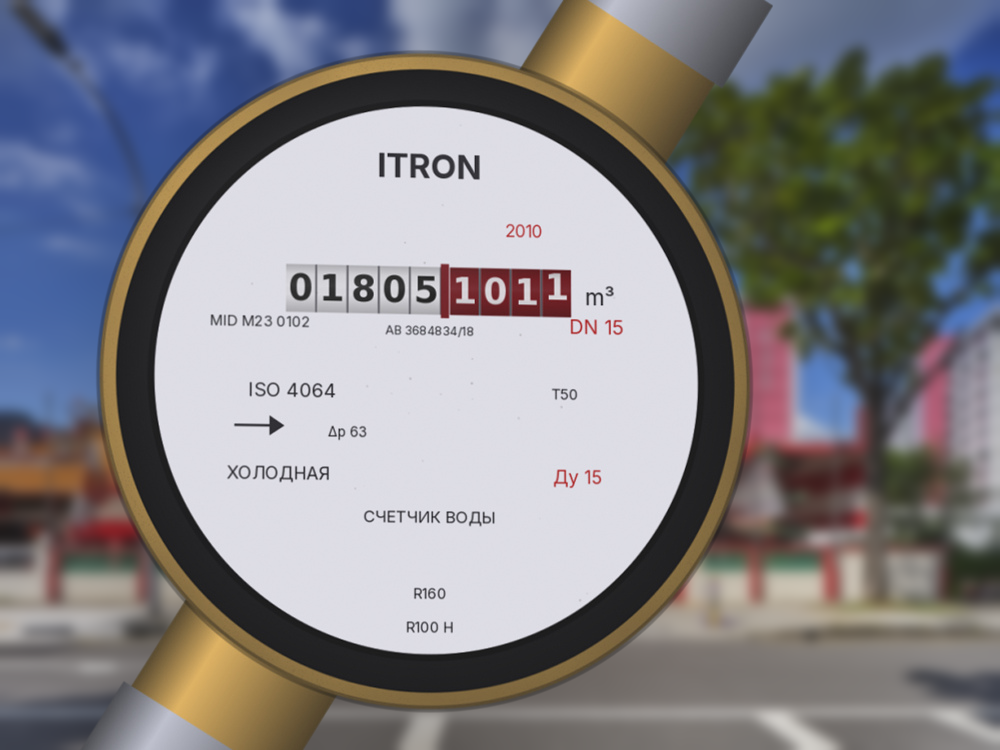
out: 1805.1011 m³
